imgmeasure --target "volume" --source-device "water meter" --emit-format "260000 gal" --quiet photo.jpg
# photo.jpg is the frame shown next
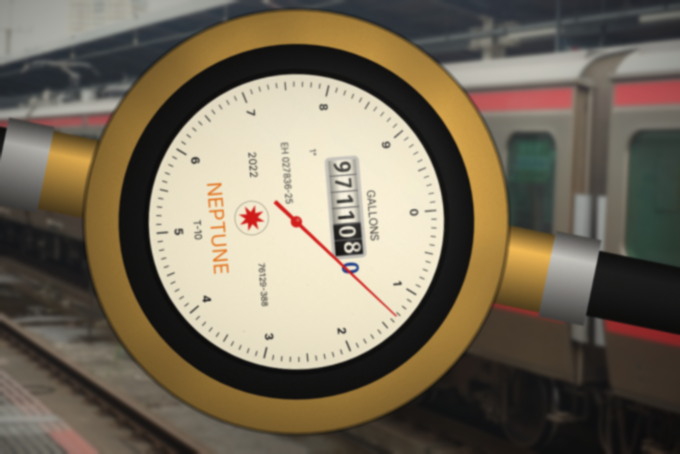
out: 9711081.3 gal
